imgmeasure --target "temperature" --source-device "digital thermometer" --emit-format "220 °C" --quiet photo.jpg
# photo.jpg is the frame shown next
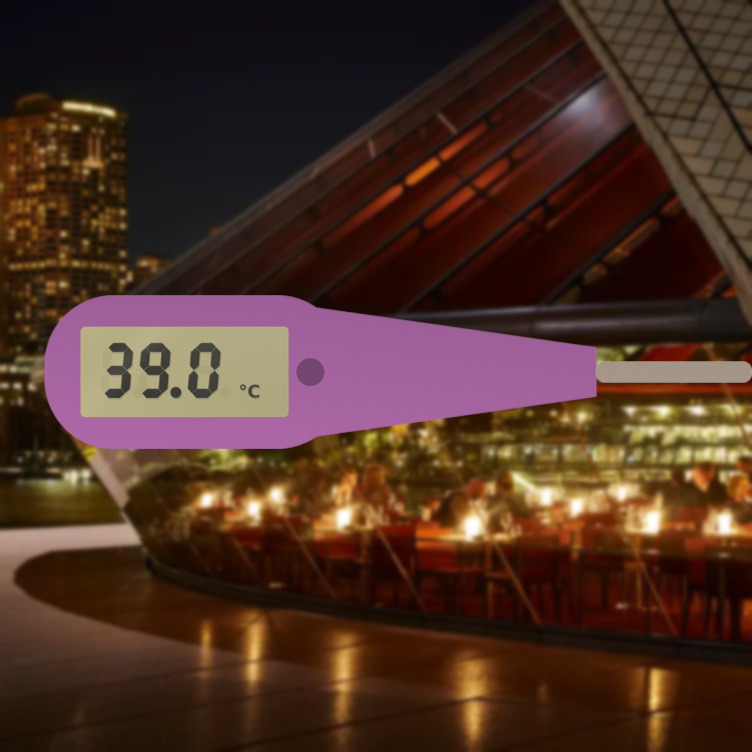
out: 39.0 °C
